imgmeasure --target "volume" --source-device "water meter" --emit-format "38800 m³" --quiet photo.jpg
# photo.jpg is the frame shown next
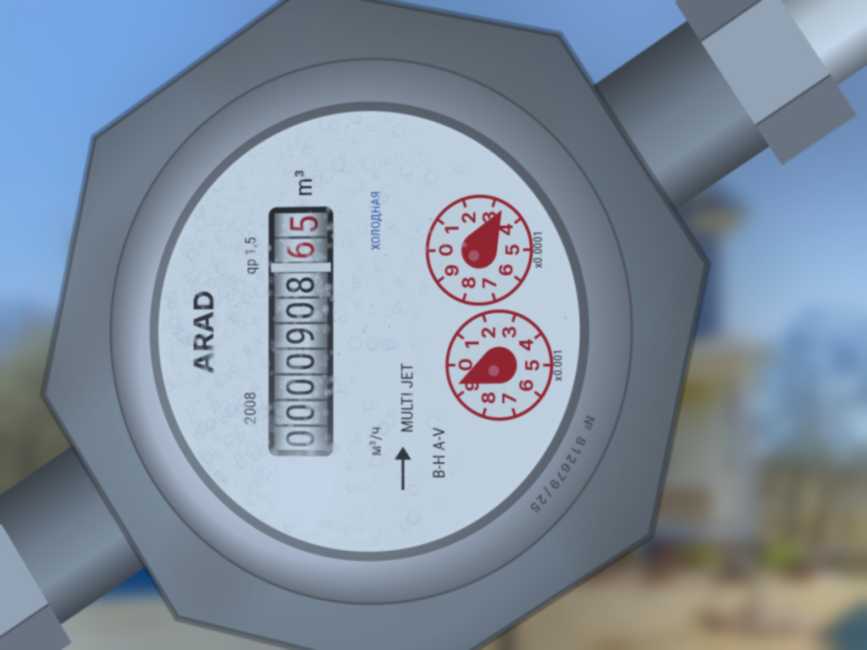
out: 908.6493 m³
